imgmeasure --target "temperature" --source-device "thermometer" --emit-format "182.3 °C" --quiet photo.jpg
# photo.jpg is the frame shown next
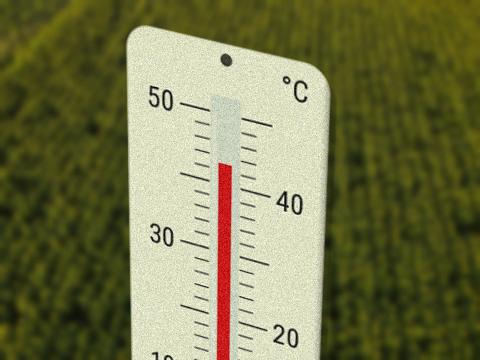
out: 43 °C
